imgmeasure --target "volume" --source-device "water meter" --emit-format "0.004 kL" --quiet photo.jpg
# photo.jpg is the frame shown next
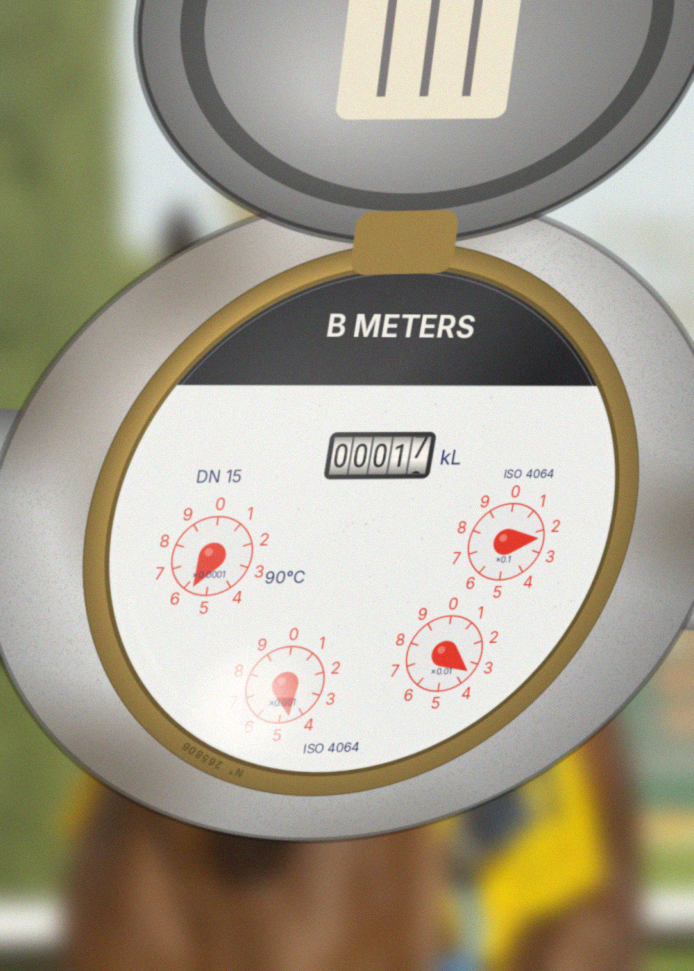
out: 17.2345 kL
